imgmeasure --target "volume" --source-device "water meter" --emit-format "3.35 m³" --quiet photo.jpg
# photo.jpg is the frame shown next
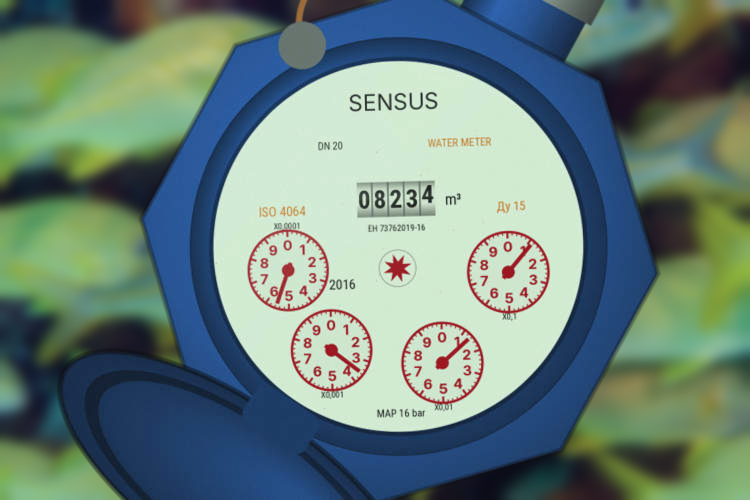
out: 8234.1135 m³
